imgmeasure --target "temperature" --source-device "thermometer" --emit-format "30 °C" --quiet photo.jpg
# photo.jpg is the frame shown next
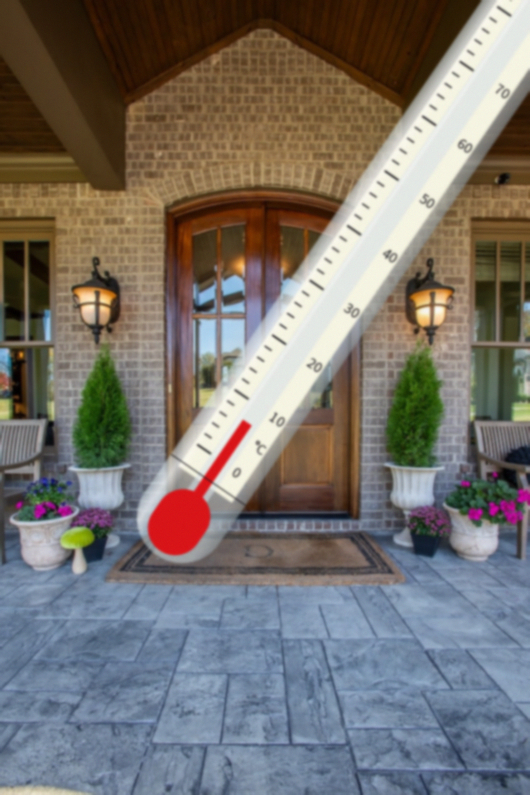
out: 7 °C
